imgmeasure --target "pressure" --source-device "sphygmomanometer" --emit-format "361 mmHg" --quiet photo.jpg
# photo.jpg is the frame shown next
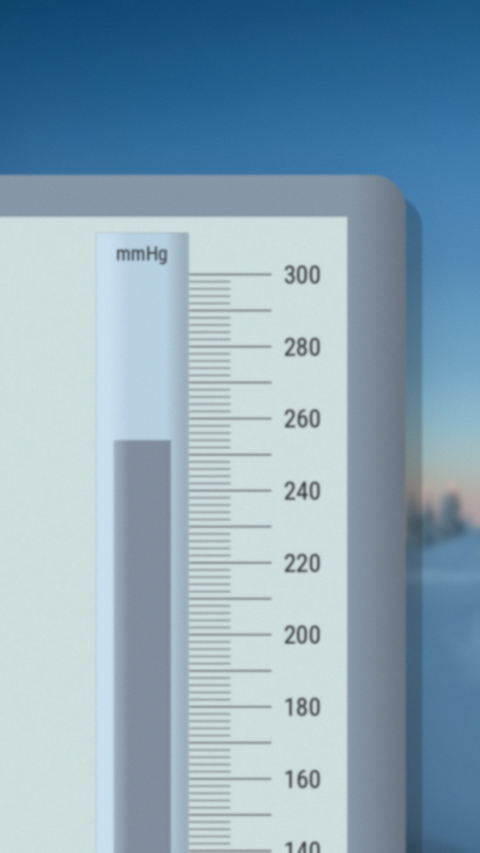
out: 254 mmHg
